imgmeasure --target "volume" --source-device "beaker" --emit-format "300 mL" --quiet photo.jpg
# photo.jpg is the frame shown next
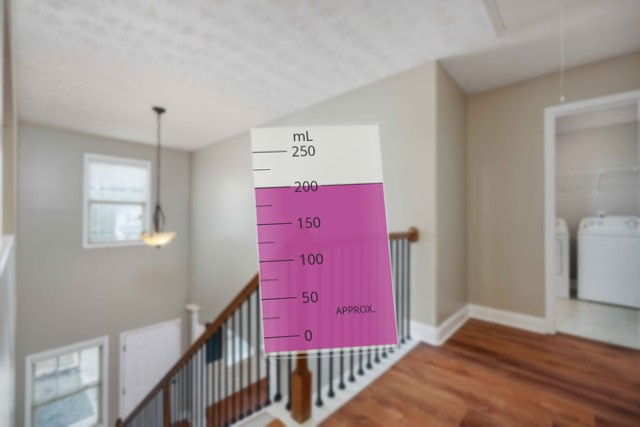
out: 200 mL
